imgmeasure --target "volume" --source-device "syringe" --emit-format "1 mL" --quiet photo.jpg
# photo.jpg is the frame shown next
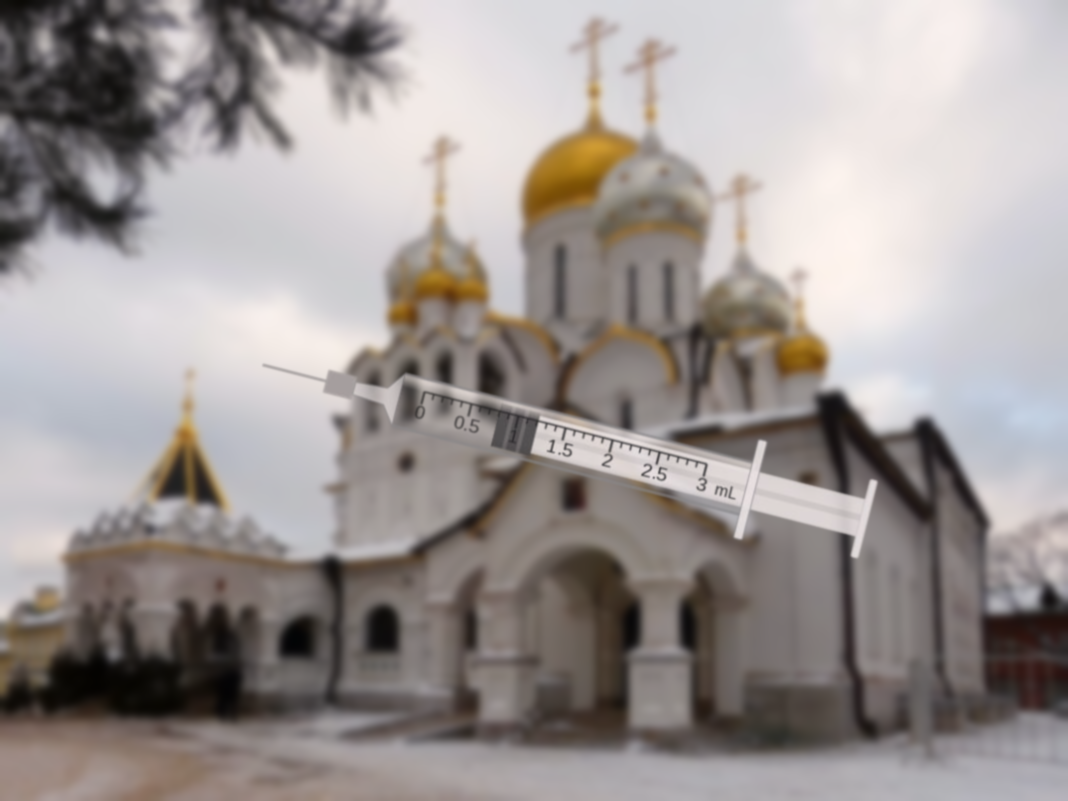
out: 0.8 mL
